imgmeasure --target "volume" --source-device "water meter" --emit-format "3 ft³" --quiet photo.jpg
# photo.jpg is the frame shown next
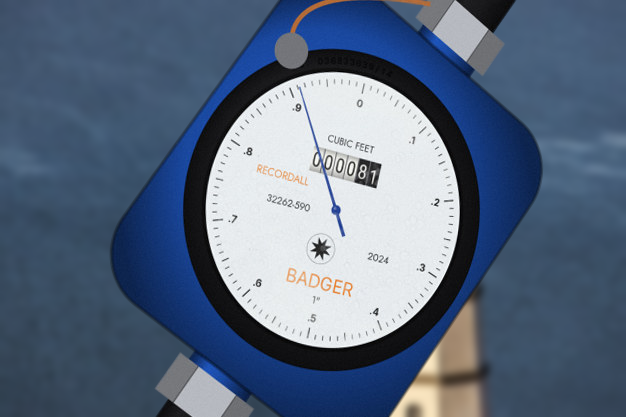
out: 80.91 ft³
